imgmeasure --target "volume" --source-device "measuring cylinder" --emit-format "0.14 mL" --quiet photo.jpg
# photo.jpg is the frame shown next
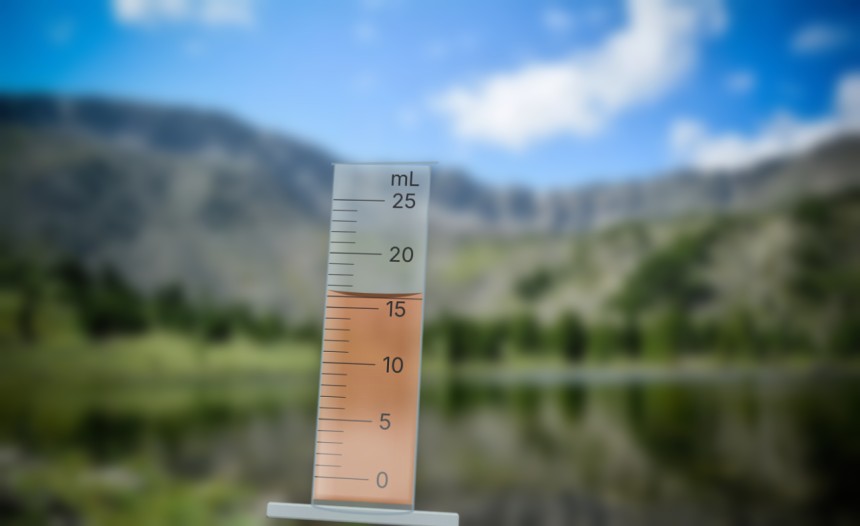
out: 16 mL
